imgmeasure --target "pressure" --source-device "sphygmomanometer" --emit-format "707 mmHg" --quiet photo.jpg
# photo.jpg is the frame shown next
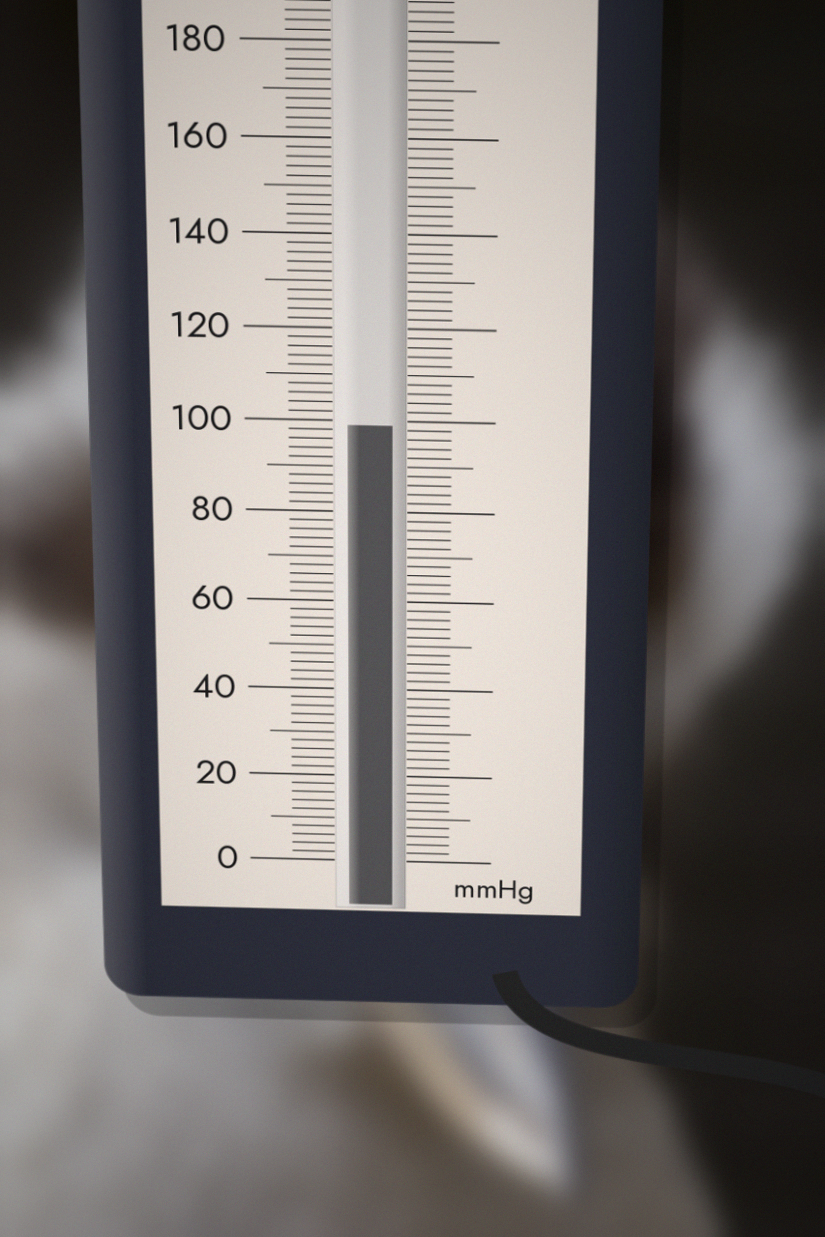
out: 99 mmHg
